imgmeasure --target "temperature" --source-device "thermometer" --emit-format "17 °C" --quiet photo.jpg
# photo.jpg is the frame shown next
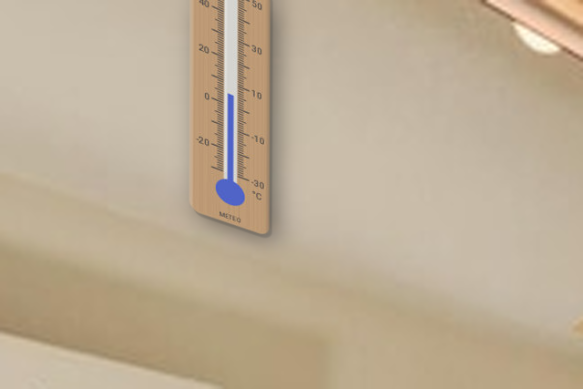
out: 5 °C
